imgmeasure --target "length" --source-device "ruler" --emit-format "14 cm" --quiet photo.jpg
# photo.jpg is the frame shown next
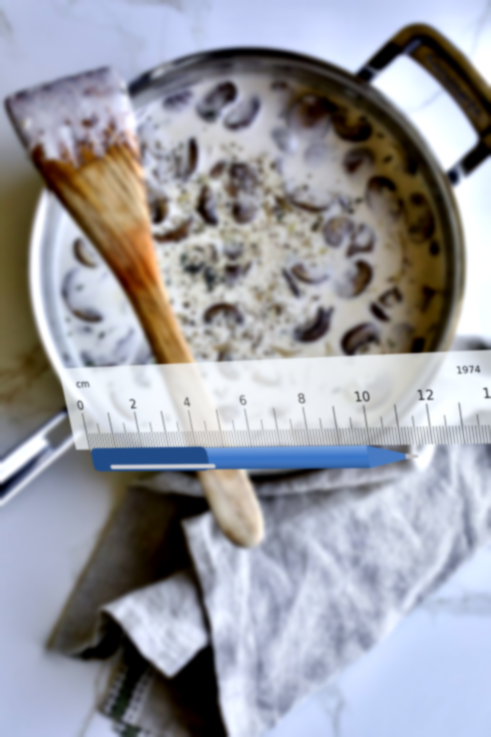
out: 11.5 cm
